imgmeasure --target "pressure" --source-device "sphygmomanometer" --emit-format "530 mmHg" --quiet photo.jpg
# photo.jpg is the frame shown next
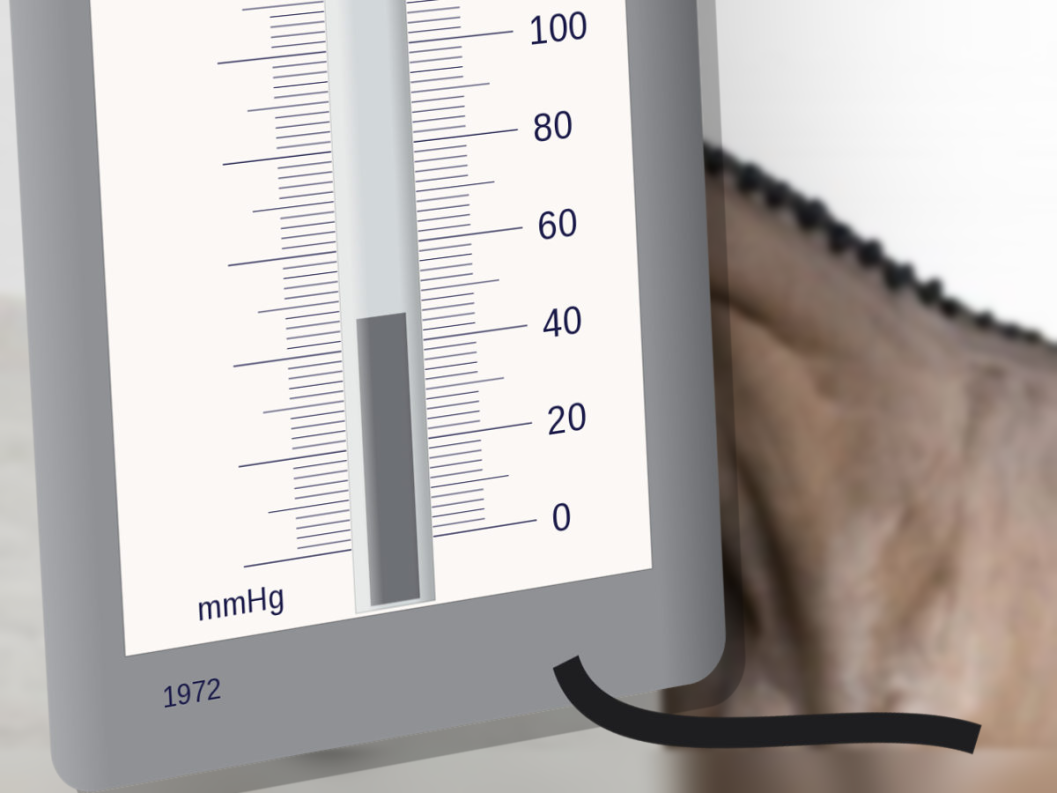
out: 46 mmHg
